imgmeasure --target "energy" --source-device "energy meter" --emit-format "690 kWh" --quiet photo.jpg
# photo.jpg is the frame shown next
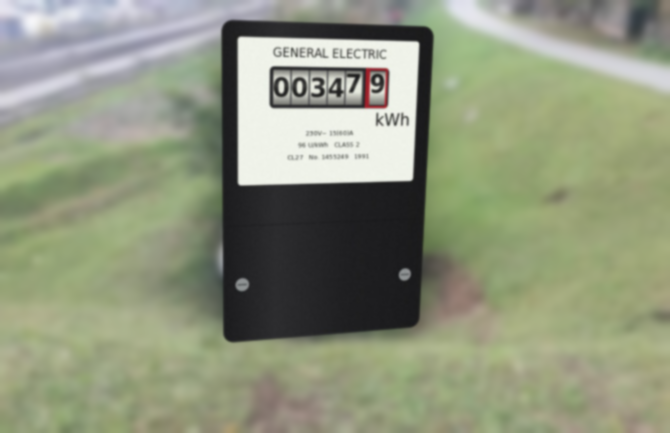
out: 347.9 kWh
